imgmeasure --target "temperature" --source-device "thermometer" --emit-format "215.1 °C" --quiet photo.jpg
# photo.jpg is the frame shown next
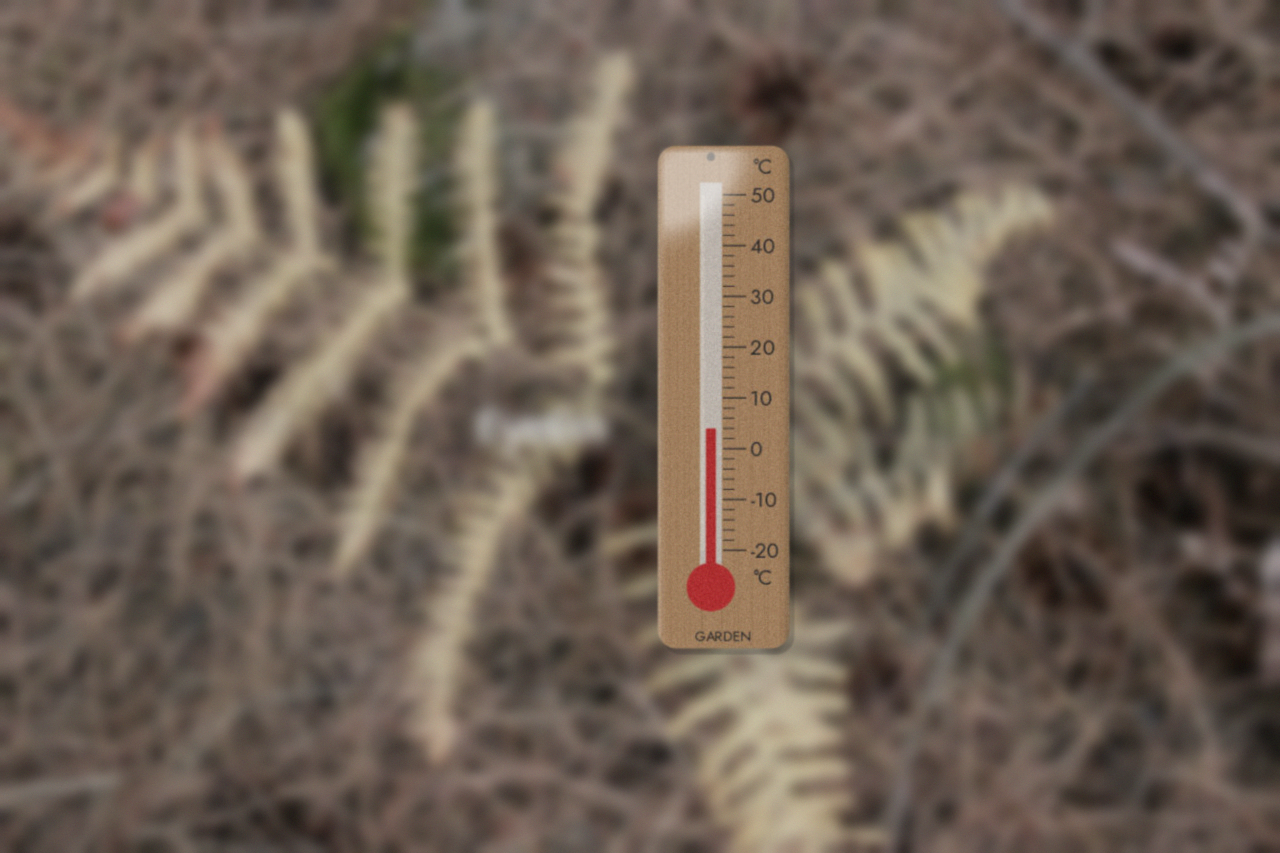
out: 4 °C
